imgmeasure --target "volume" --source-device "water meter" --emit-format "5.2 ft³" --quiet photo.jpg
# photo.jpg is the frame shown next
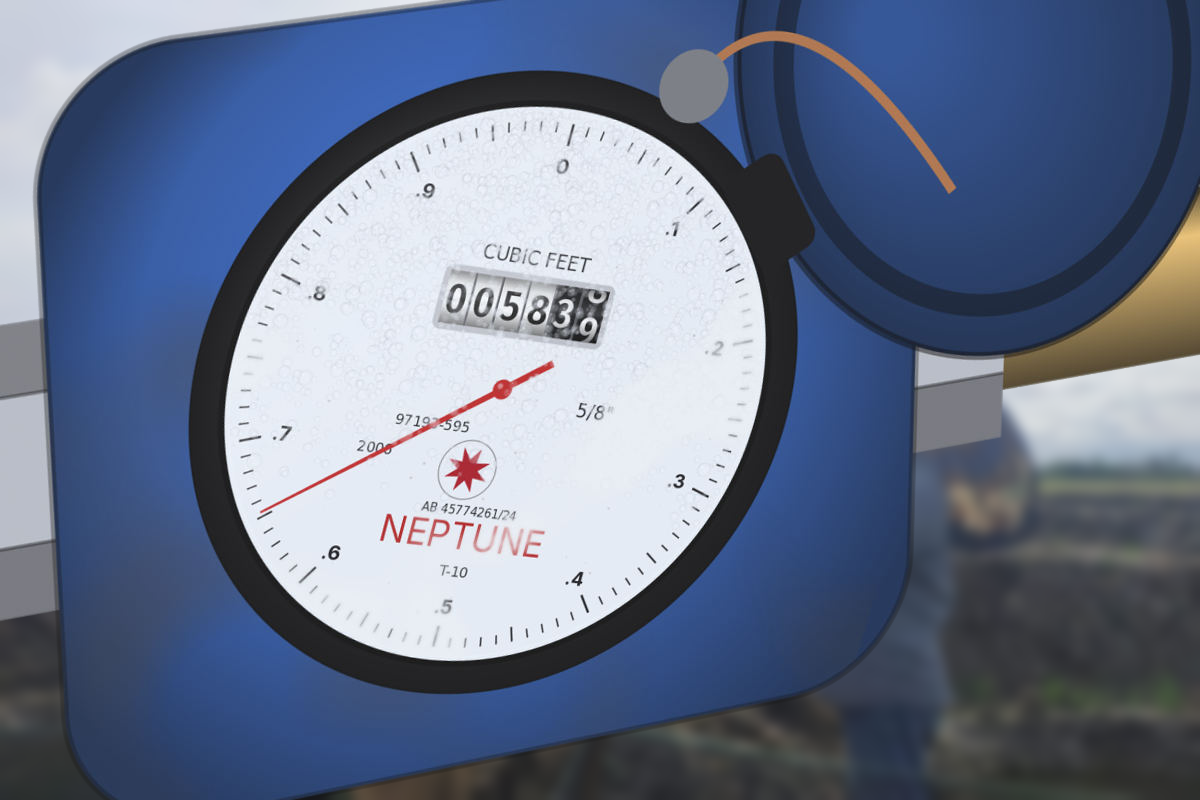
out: 5838.65 ft³
